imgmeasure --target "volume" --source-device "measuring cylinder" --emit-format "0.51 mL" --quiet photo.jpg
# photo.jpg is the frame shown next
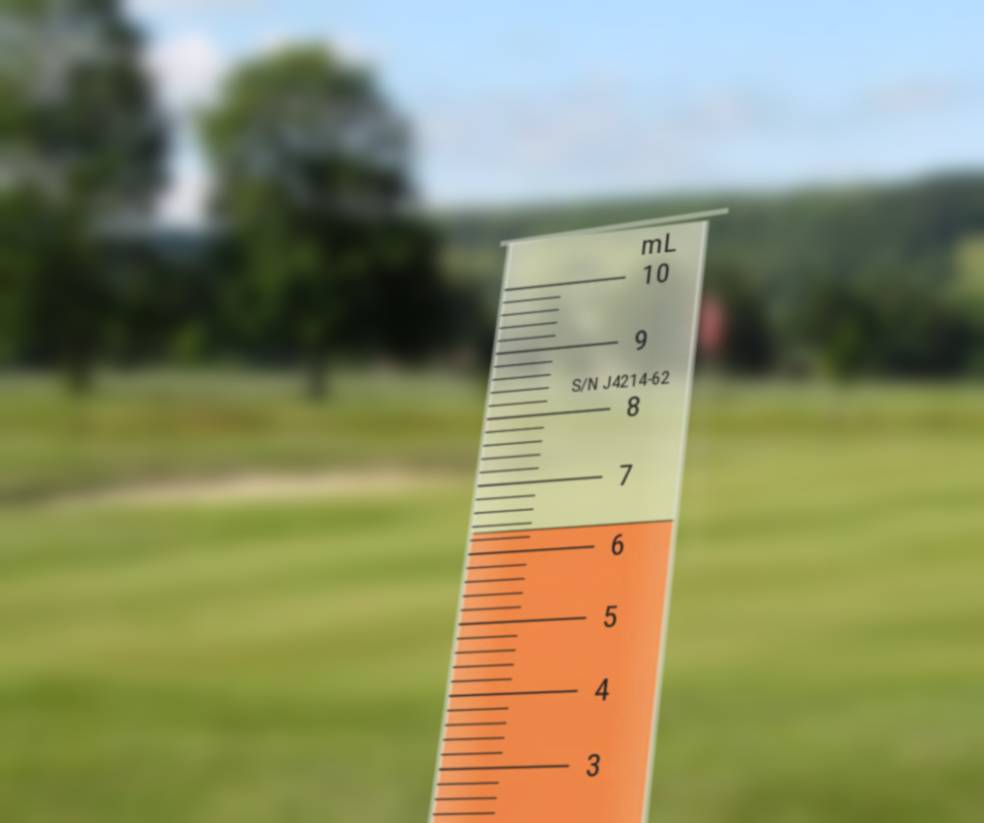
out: 6.3 mL
